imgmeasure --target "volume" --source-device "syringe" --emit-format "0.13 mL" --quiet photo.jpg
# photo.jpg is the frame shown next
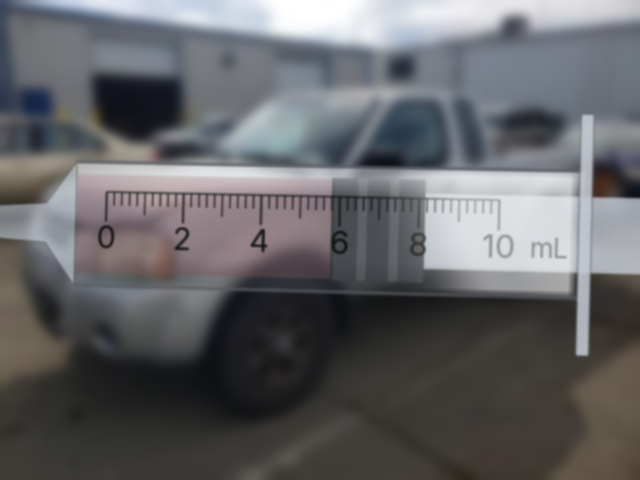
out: 5.8 mL
